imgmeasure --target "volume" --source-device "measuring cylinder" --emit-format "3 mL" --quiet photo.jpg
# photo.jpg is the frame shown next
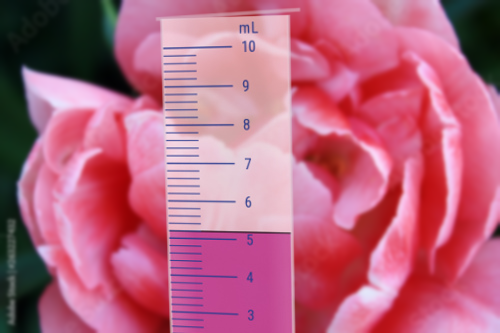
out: 5.2 mL
